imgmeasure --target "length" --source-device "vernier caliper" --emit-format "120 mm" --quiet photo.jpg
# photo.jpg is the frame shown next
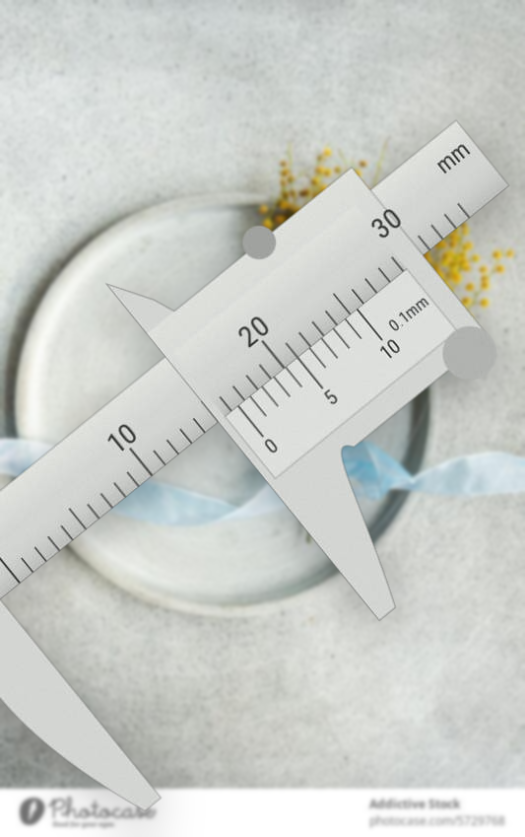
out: 16.5 mm
